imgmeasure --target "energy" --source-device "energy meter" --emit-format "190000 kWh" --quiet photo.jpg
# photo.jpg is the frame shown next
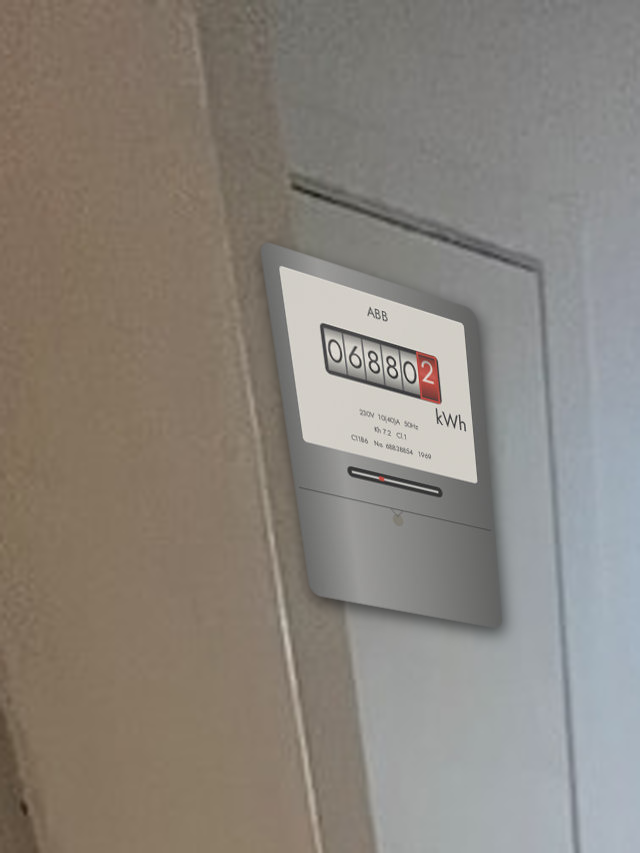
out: 6880.2 kWh
